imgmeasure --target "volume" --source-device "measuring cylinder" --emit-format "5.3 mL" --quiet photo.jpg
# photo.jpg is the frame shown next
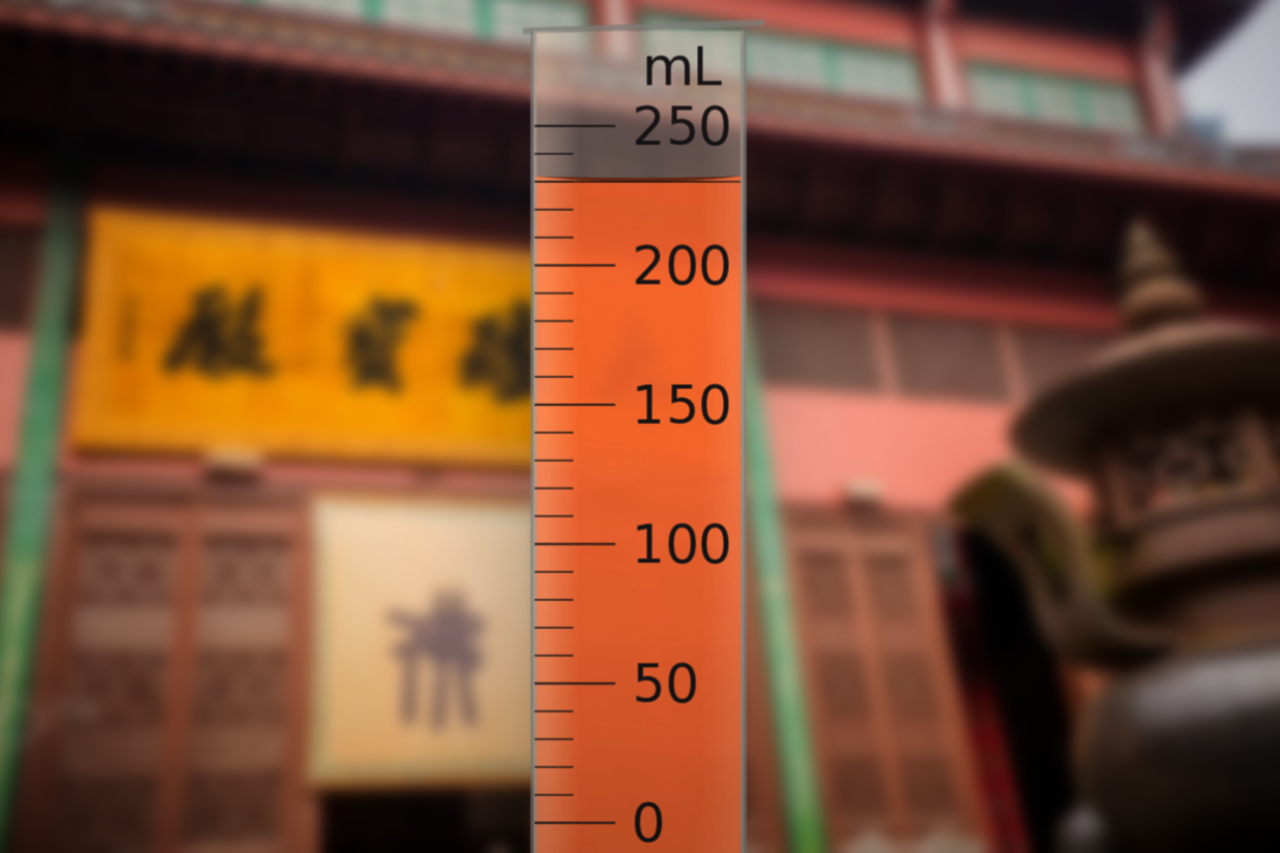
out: 230 mL
